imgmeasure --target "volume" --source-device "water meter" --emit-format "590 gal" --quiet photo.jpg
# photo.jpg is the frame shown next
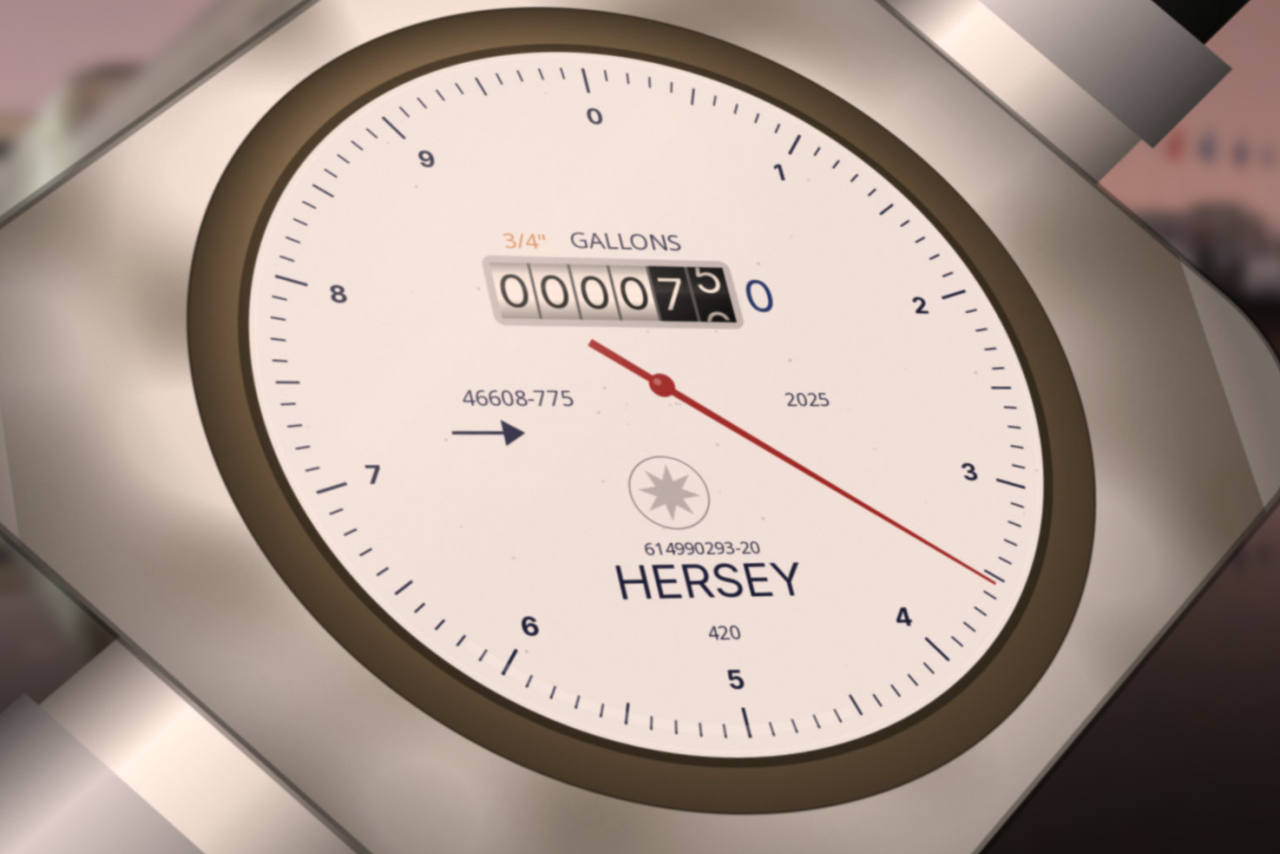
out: 753.5 gal
